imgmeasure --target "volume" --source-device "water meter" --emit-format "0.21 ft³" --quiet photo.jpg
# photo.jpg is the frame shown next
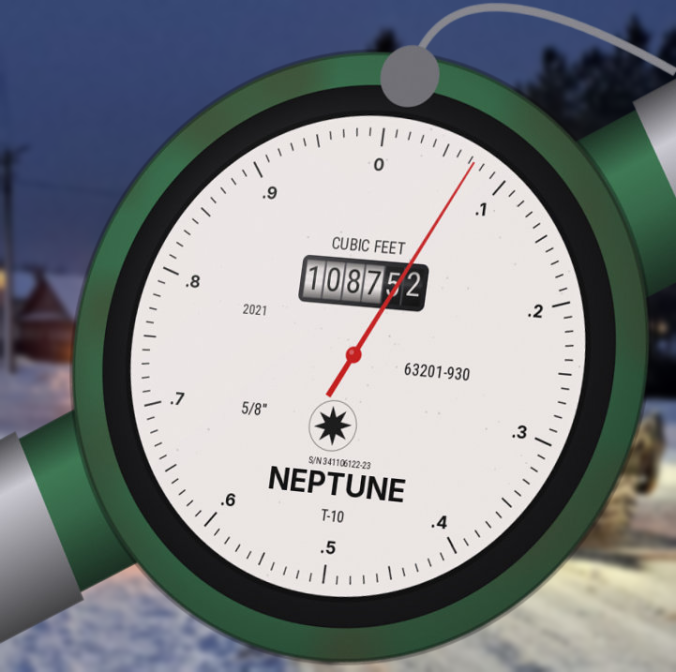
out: 108752.07 ft³
